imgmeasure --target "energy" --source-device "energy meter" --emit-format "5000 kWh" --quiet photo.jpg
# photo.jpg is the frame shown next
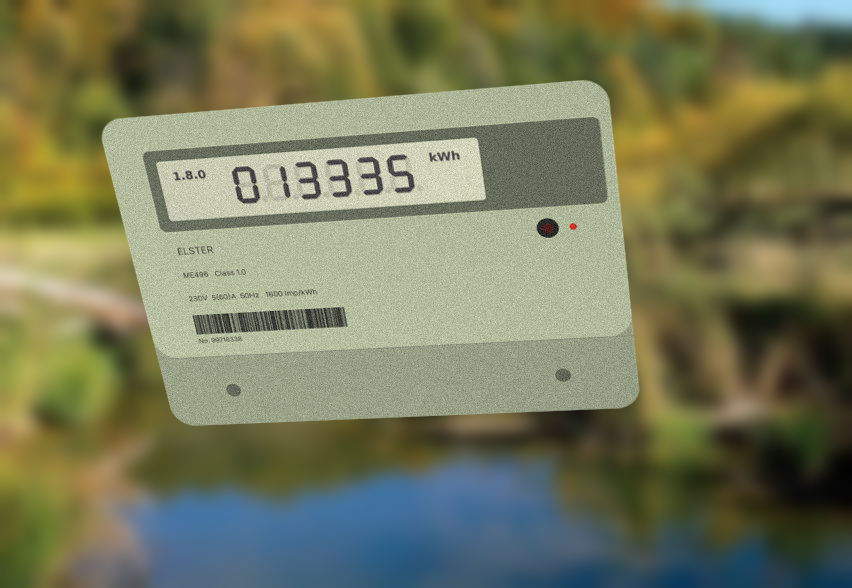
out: 13335 kWh
